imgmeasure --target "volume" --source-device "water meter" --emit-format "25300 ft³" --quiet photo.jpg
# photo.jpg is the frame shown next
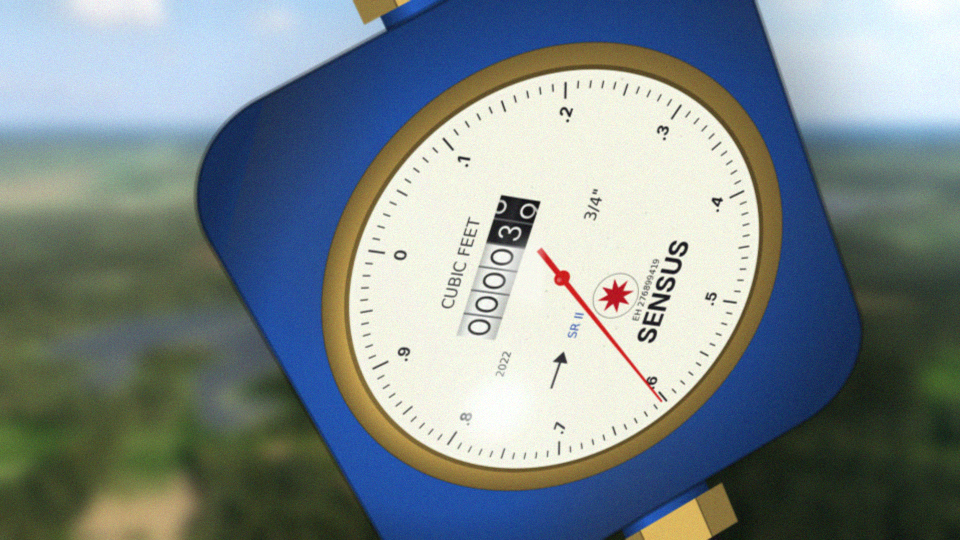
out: 38.60 ft³
